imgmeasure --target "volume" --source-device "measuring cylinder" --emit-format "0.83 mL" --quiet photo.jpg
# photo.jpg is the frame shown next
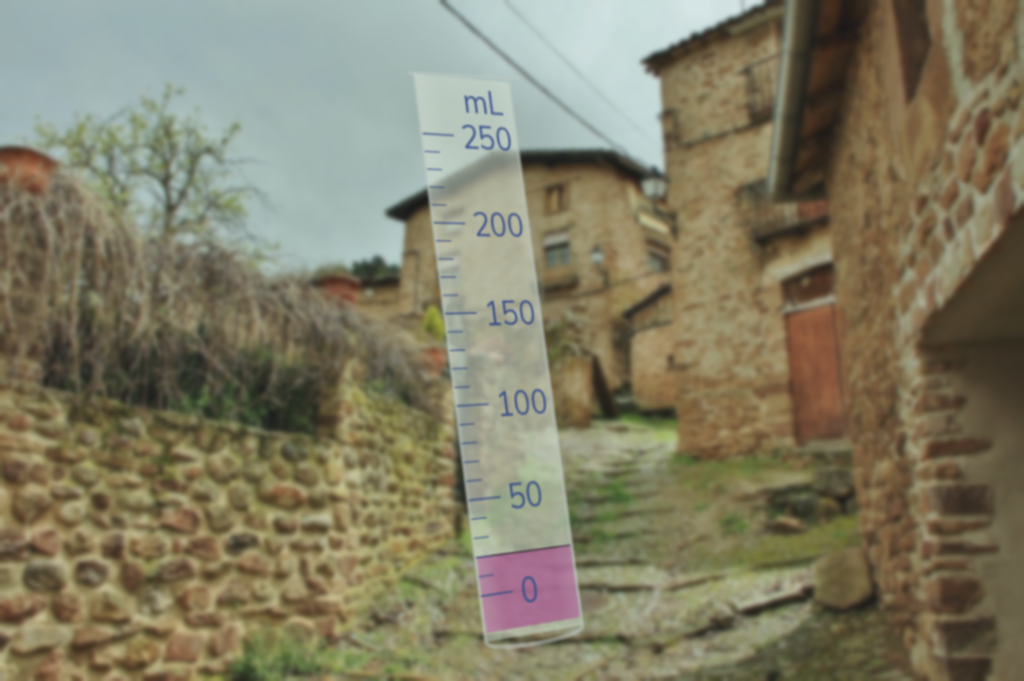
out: 20 mL
